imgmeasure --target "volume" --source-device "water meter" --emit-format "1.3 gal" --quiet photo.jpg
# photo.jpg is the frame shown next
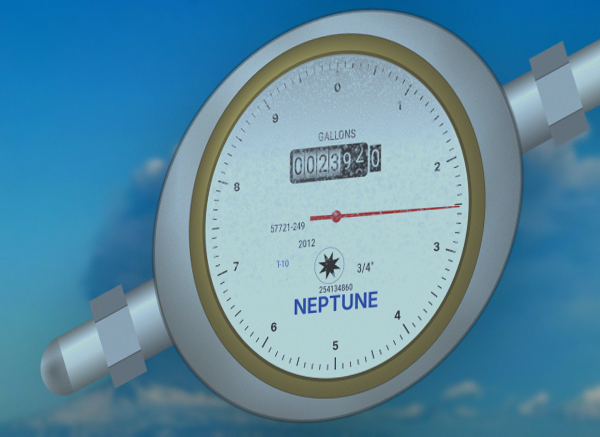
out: 23922.5 gal
